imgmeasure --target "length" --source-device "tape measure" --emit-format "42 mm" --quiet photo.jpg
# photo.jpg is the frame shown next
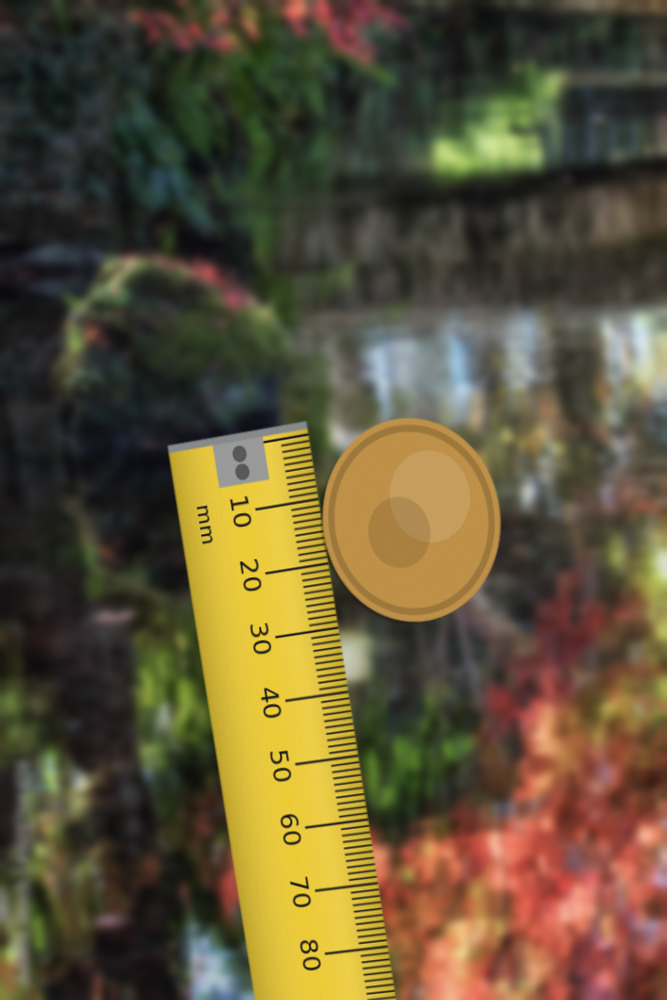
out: 31 mm
